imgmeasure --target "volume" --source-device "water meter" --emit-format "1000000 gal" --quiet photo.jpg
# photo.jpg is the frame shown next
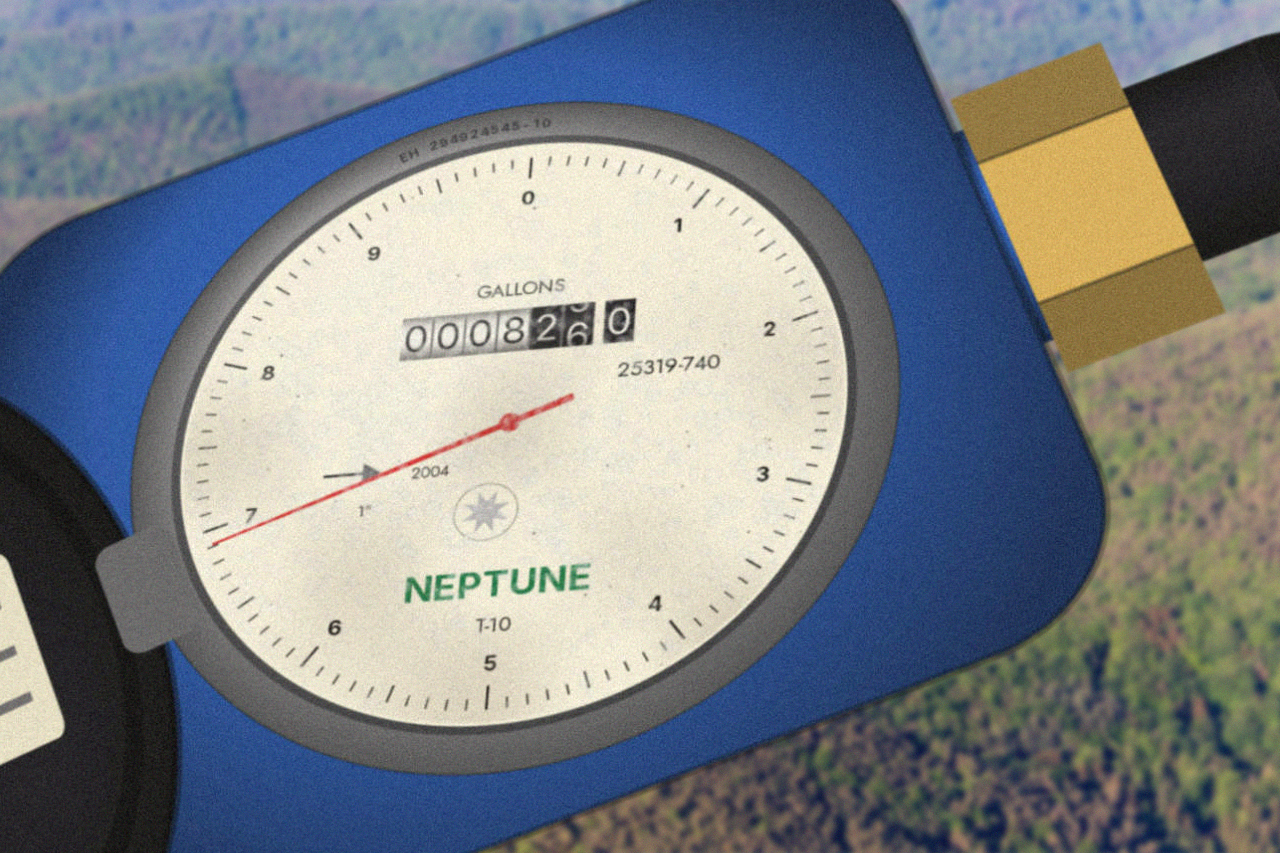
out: 8256.9 gal
